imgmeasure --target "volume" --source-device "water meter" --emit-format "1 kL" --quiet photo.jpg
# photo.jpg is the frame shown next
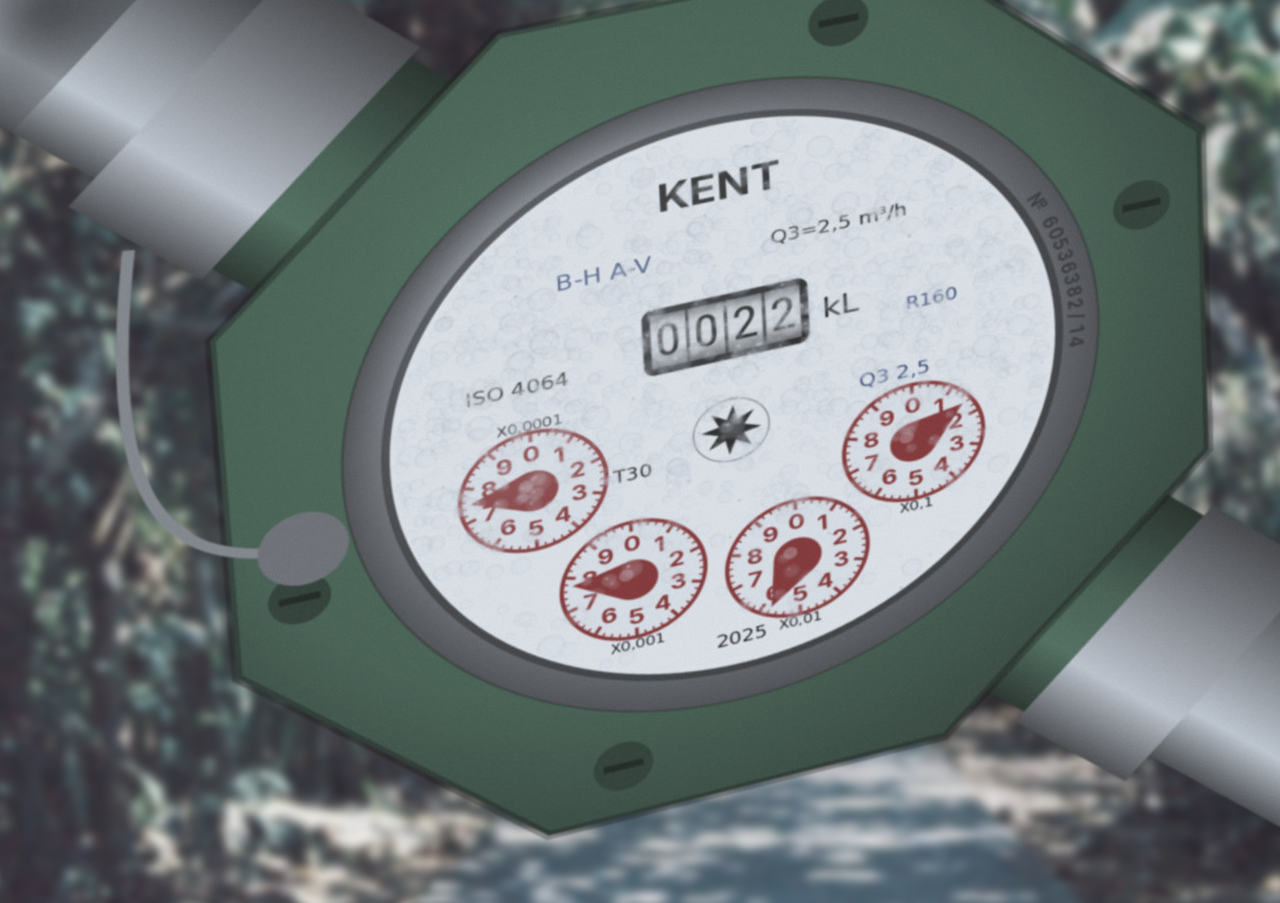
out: 22.1577 kL
